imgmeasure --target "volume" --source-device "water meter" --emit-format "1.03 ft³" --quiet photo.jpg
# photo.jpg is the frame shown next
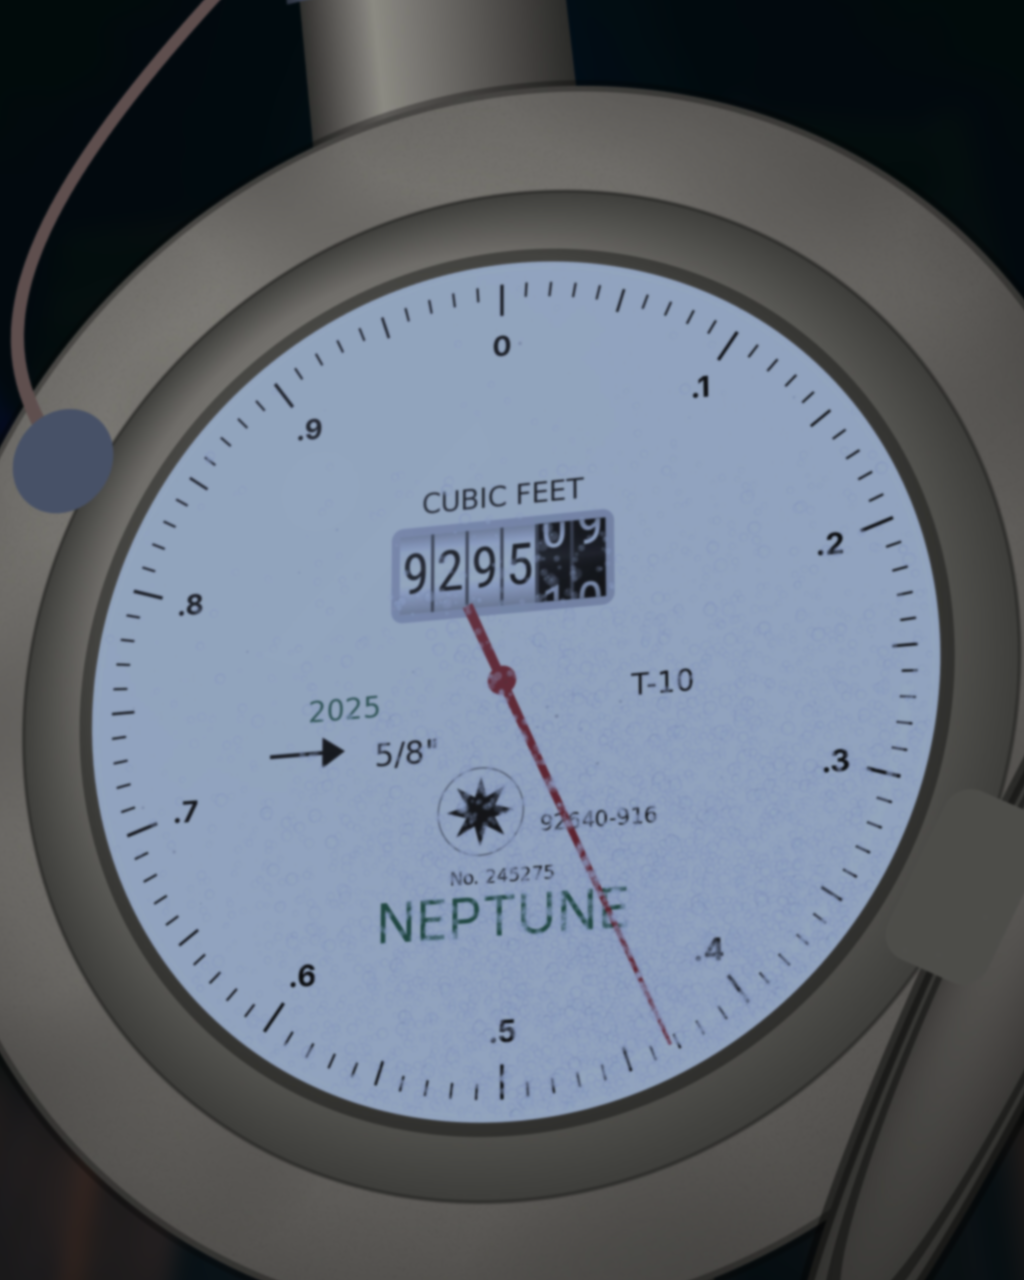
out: 929509.43 ft³
